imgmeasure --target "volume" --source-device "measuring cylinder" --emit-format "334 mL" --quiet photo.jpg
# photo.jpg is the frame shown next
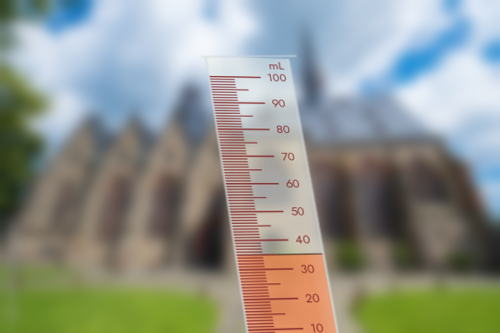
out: 35 mL
